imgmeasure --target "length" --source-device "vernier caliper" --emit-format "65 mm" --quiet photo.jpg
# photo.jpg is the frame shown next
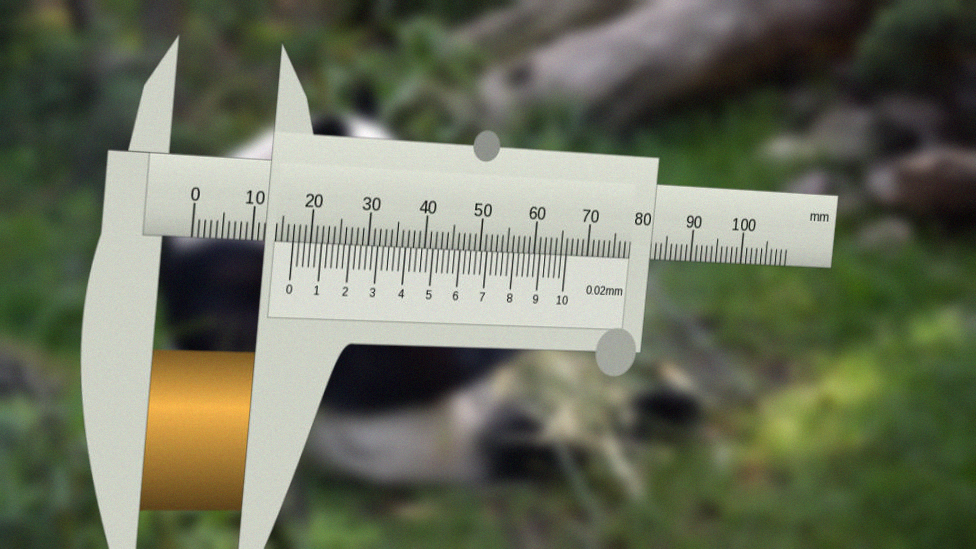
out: 17.0 mm
